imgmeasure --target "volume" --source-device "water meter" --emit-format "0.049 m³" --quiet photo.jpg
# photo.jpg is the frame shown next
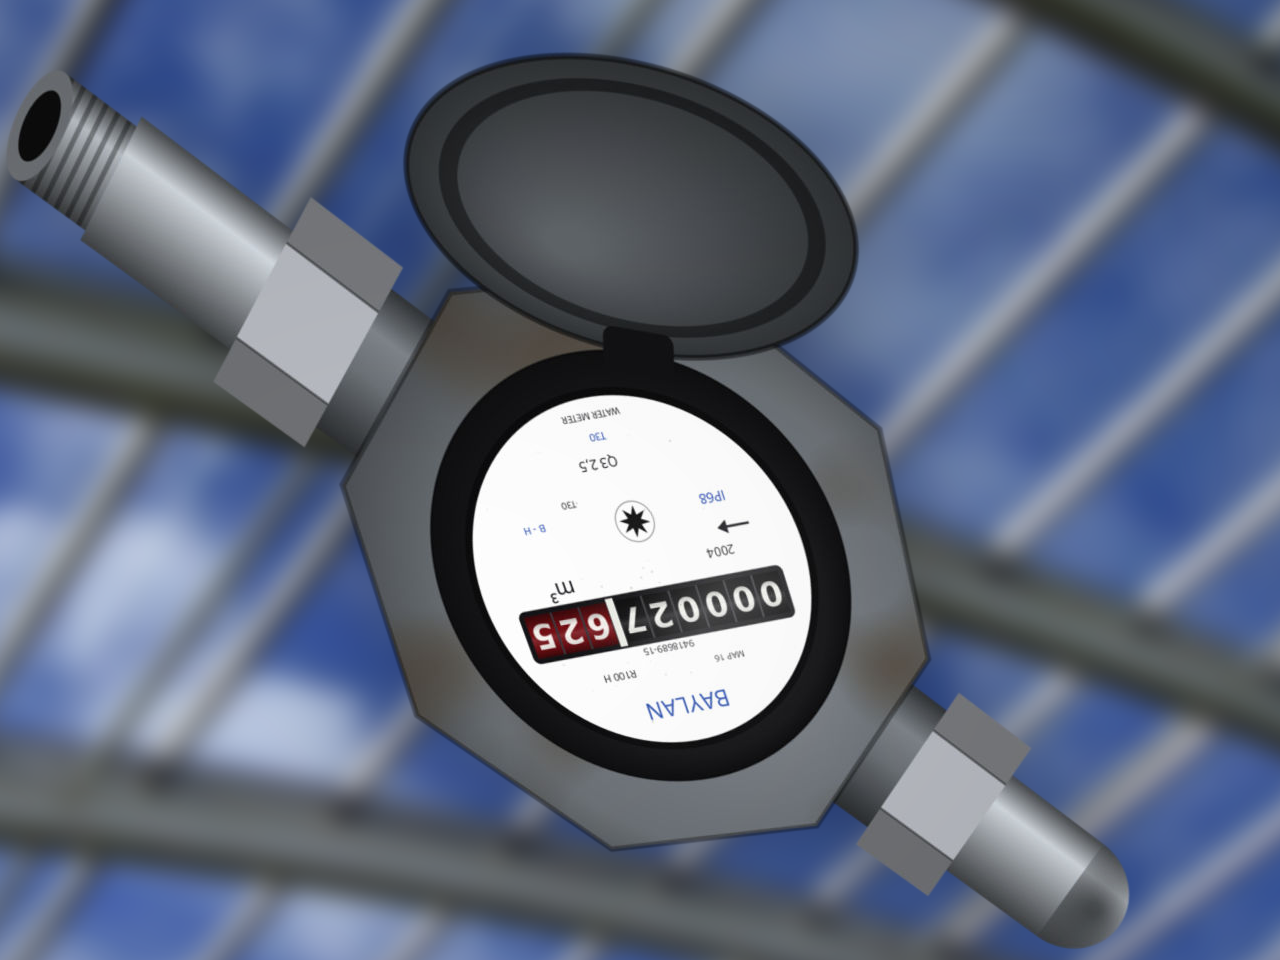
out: 27.625 m³
